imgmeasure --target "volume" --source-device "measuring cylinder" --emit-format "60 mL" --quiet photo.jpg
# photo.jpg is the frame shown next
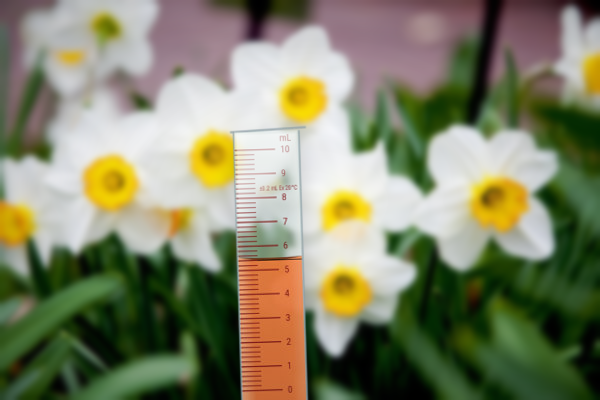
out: 5.4 mL
